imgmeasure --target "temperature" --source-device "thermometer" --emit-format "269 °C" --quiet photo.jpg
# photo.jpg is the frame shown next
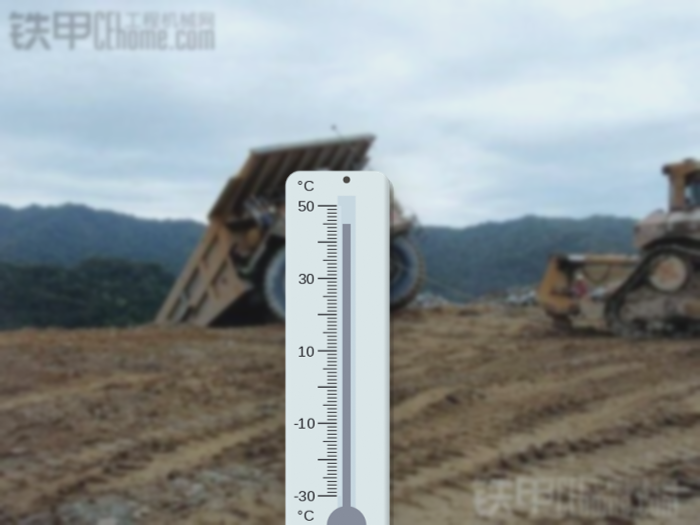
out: 45 °C
